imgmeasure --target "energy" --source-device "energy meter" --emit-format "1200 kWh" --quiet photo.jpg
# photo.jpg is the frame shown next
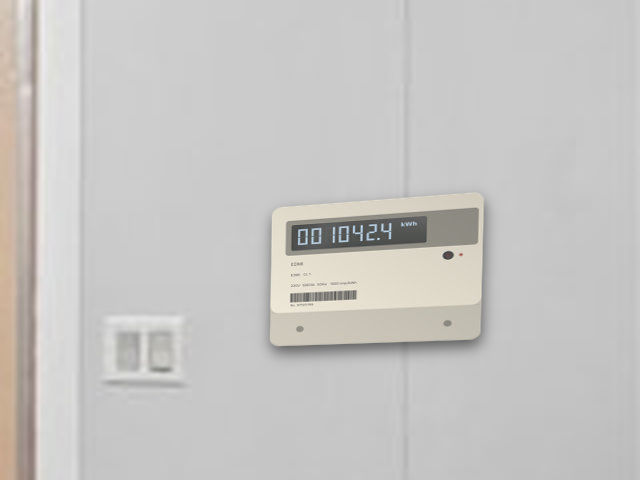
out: 1042.4 kWh
